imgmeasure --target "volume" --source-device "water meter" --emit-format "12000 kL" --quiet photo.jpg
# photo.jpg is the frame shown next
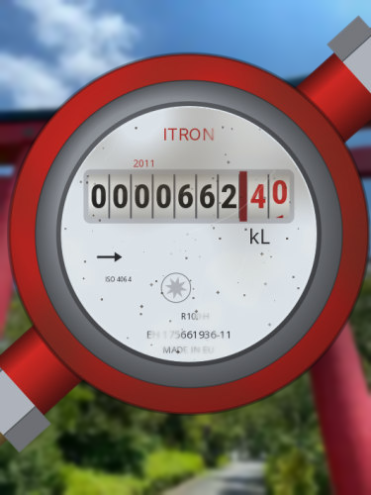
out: 662.40 kL
